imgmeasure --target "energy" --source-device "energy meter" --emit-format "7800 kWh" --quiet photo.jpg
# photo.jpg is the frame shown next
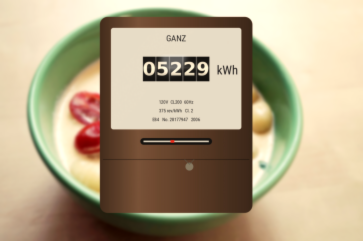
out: 5229 kWh
